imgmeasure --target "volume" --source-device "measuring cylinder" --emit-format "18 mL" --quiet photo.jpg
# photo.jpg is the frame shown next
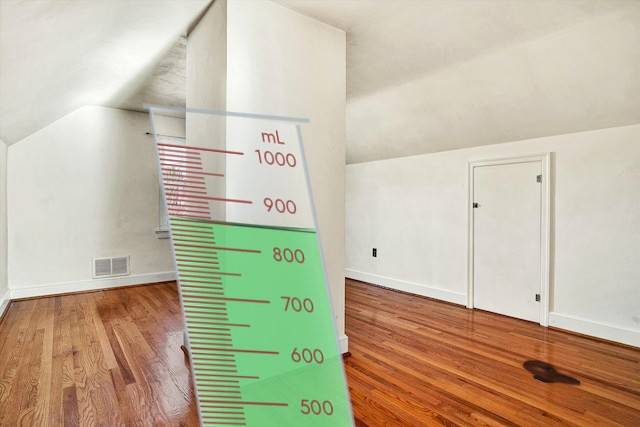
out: 850 mL
